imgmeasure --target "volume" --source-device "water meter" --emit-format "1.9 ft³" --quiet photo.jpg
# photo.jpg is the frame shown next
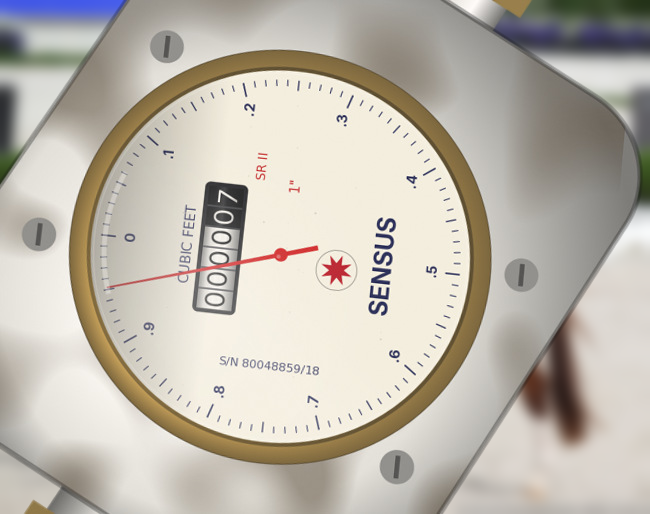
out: 6.95 ft³
